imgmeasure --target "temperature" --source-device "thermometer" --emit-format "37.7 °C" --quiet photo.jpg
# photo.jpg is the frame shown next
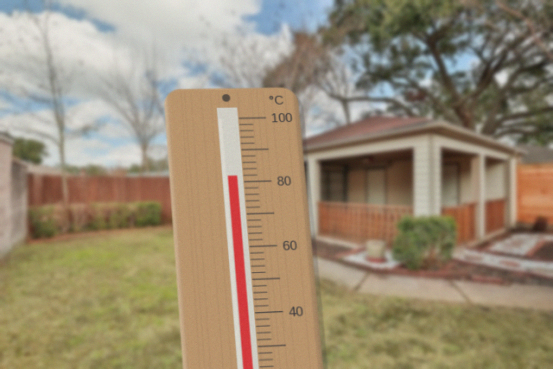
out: 82 °C
